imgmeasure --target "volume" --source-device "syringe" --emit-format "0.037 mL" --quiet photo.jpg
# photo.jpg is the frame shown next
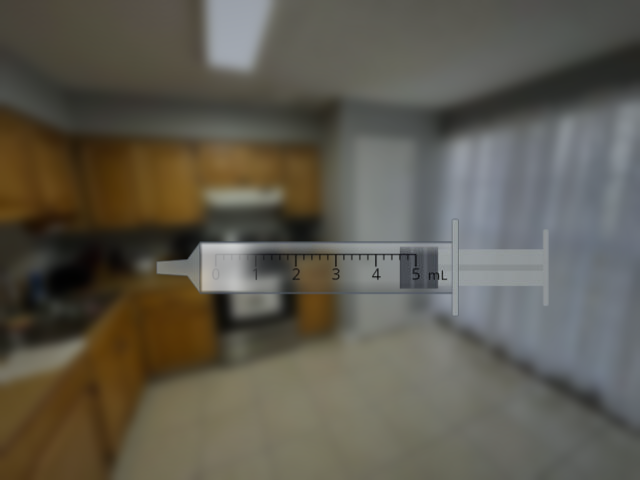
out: 4.6 mL
